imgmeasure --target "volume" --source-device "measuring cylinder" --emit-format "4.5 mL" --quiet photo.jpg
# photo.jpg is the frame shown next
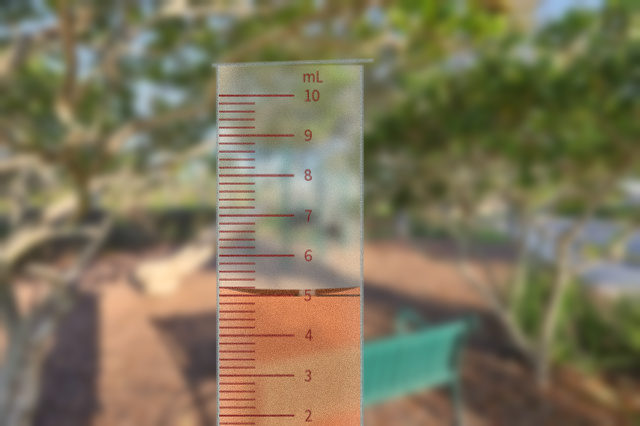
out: 5 mL
